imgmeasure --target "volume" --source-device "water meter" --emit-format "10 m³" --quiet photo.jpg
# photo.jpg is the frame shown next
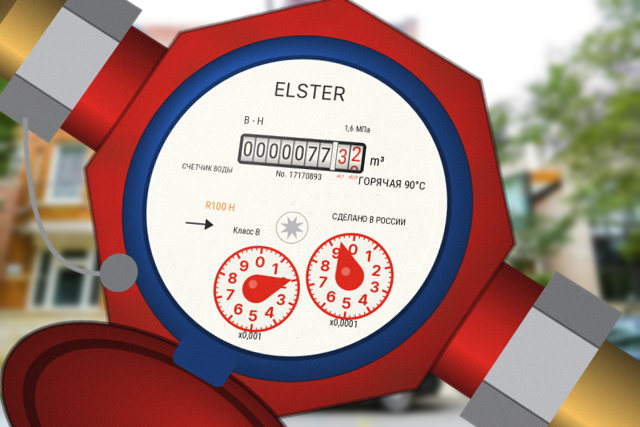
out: 77.3219 m³
